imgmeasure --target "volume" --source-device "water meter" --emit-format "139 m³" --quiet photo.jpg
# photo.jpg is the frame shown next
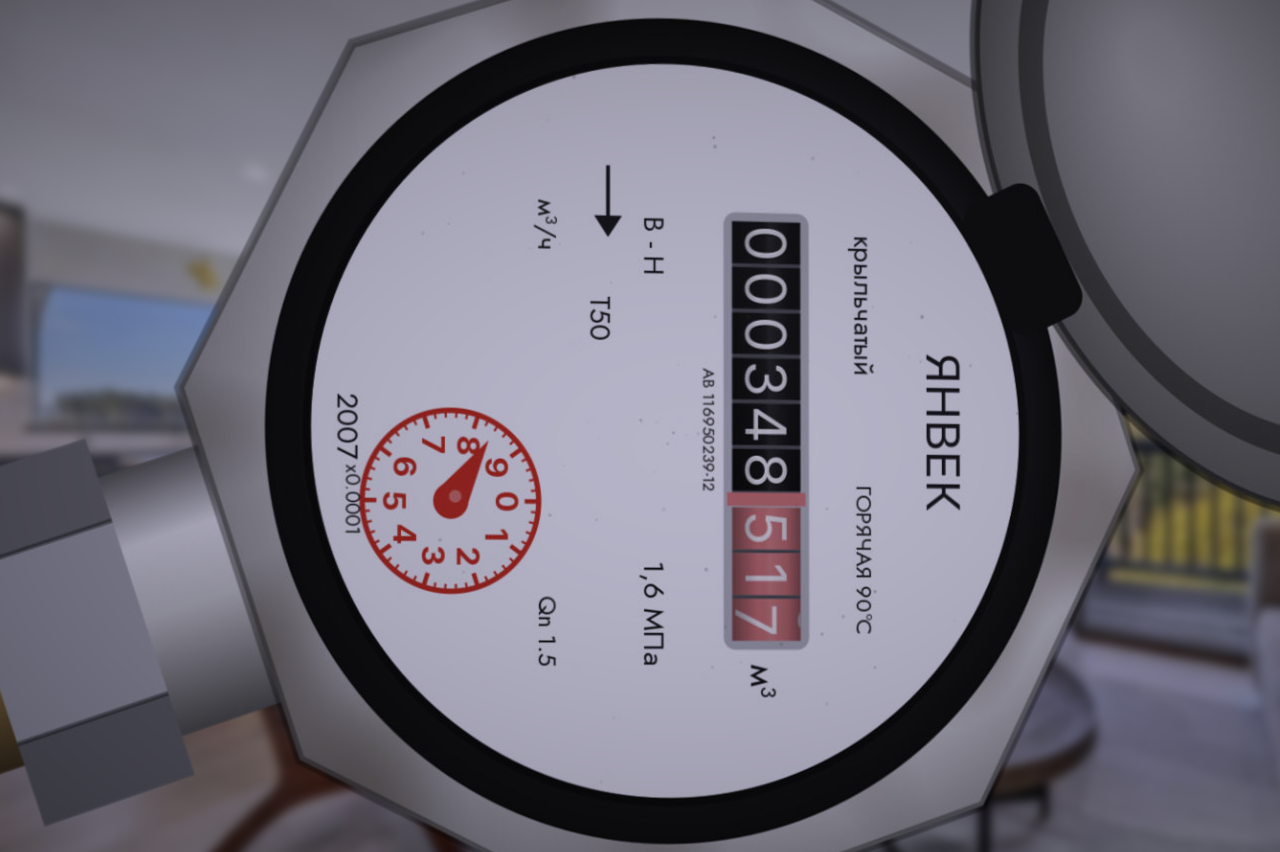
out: 348.5168 m³
